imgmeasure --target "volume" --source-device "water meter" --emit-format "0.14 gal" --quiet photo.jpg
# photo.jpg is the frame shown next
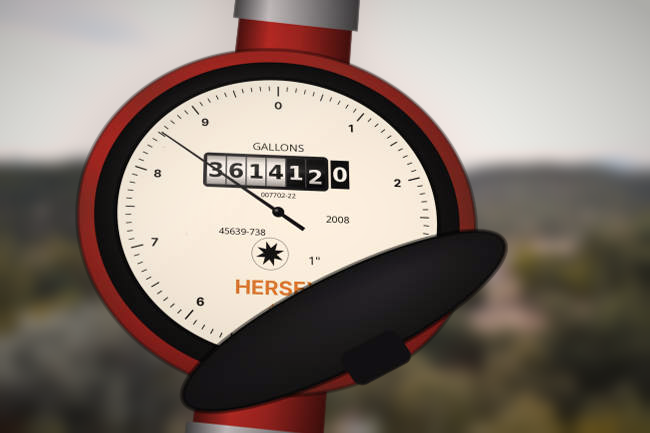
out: 3614118.5 gal
